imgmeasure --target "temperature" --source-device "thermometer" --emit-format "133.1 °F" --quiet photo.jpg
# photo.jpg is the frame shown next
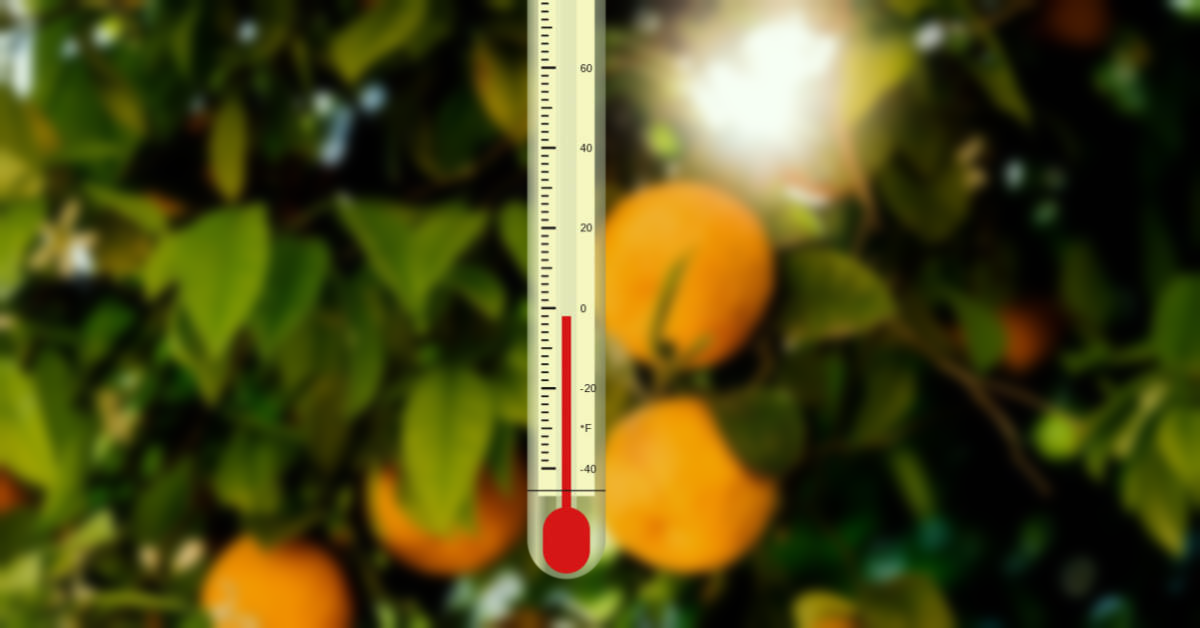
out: -2 °F
